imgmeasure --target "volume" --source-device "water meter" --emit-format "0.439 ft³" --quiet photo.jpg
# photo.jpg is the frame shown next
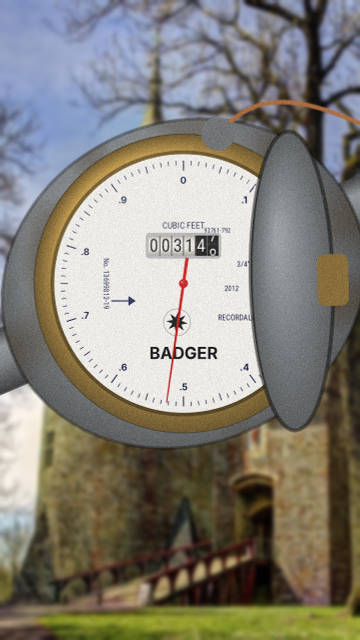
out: 3147.52 ft³
